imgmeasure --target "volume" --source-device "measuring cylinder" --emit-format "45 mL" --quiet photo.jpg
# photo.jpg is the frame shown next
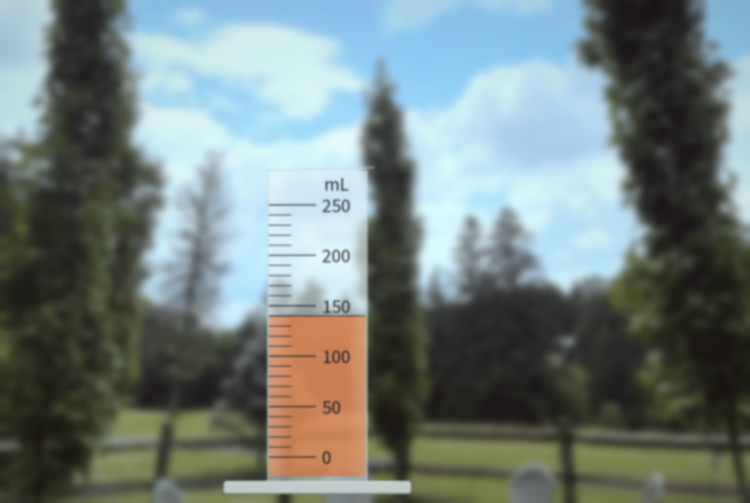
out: 140 mL
